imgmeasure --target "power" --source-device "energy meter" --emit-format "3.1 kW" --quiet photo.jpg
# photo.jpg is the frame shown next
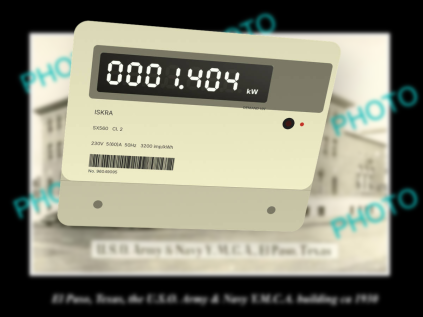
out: 1.404 kW
